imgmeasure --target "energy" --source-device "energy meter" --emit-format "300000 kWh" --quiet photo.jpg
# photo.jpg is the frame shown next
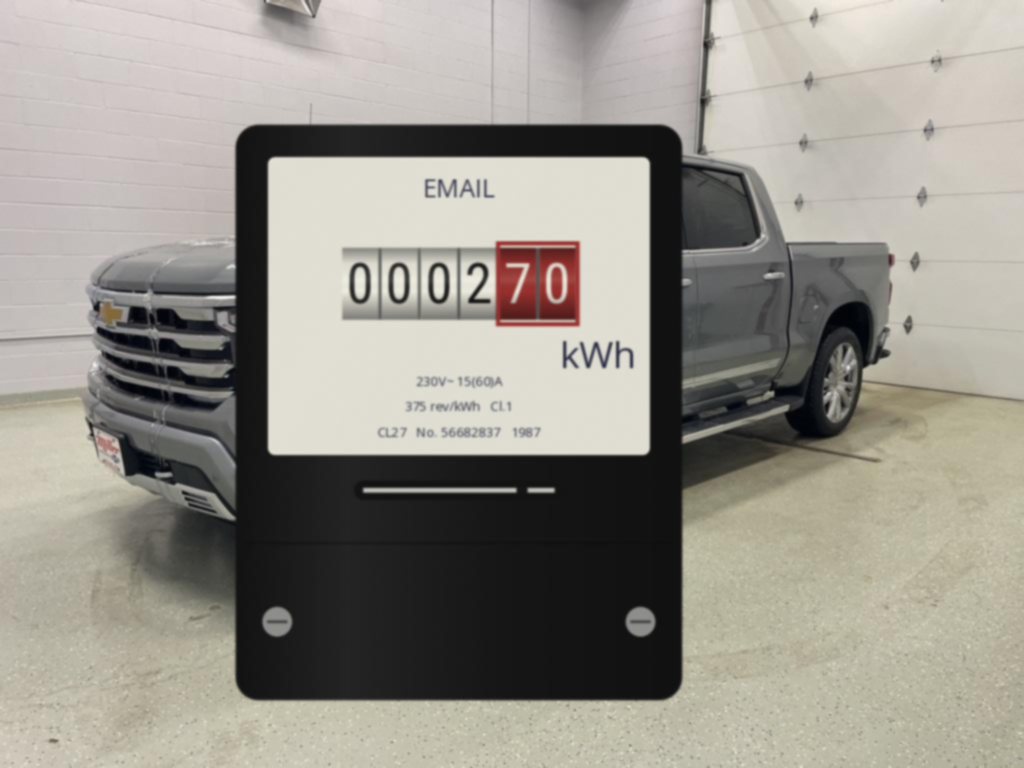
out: 2.70 kWh
